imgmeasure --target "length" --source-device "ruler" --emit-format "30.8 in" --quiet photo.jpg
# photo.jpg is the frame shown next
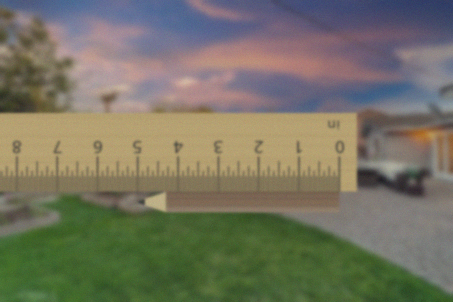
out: 5 in
